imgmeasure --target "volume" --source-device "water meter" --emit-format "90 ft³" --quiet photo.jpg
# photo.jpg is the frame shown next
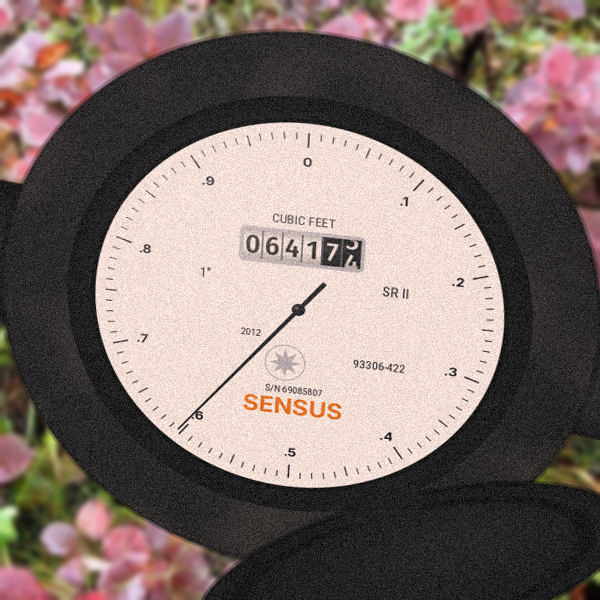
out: 64173.60 ft³
